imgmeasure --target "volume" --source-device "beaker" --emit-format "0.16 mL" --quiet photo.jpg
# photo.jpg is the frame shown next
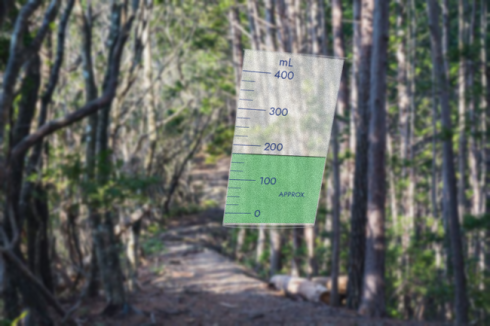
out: 175 mL
